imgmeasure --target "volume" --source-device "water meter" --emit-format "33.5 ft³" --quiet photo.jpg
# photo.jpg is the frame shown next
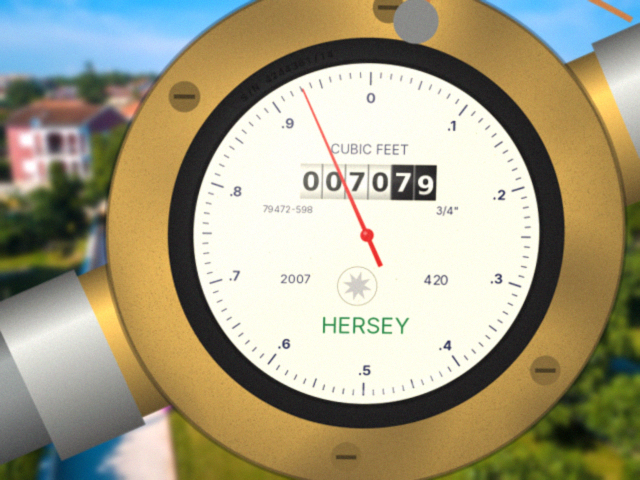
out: 7078.93 ft³
